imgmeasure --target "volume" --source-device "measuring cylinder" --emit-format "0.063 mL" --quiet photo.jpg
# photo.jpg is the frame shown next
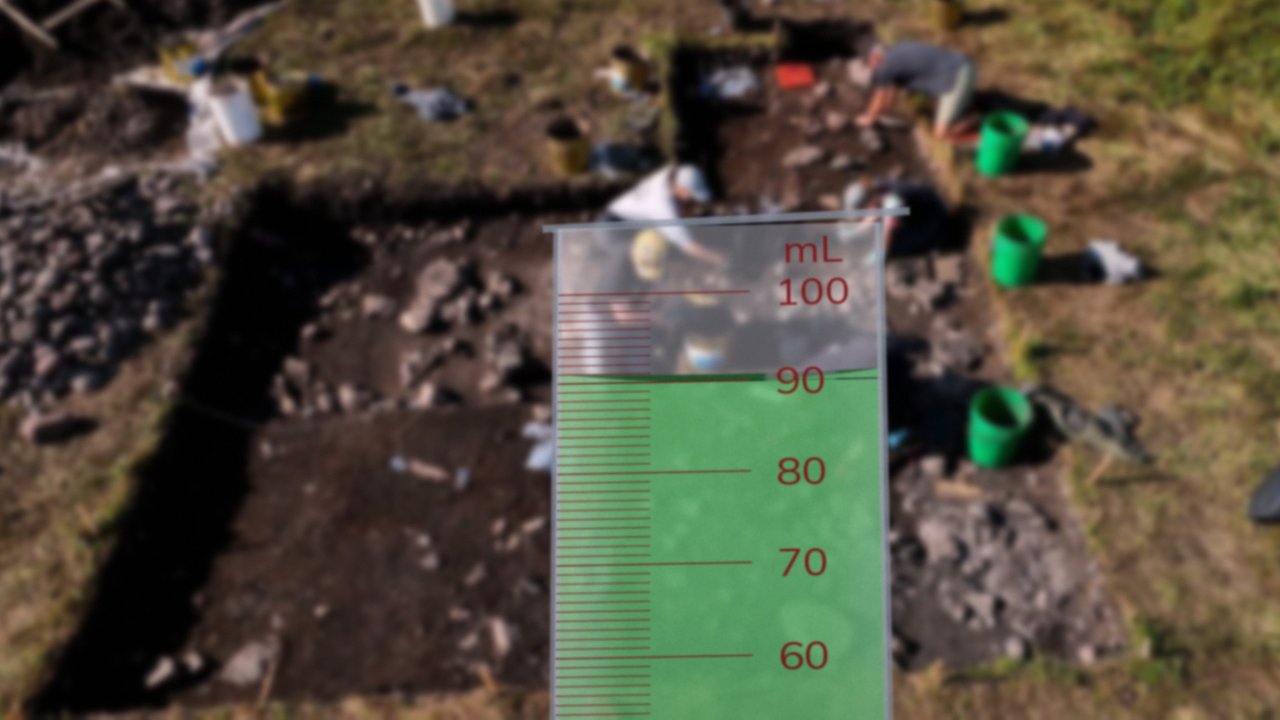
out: 90 mL
